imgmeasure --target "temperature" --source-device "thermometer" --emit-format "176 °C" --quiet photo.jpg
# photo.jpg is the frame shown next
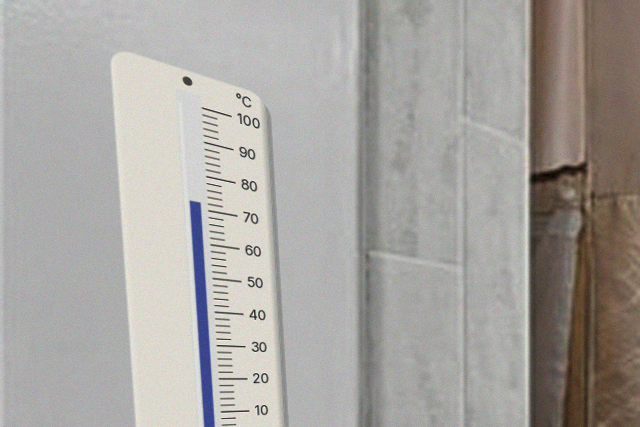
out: 72 °C
